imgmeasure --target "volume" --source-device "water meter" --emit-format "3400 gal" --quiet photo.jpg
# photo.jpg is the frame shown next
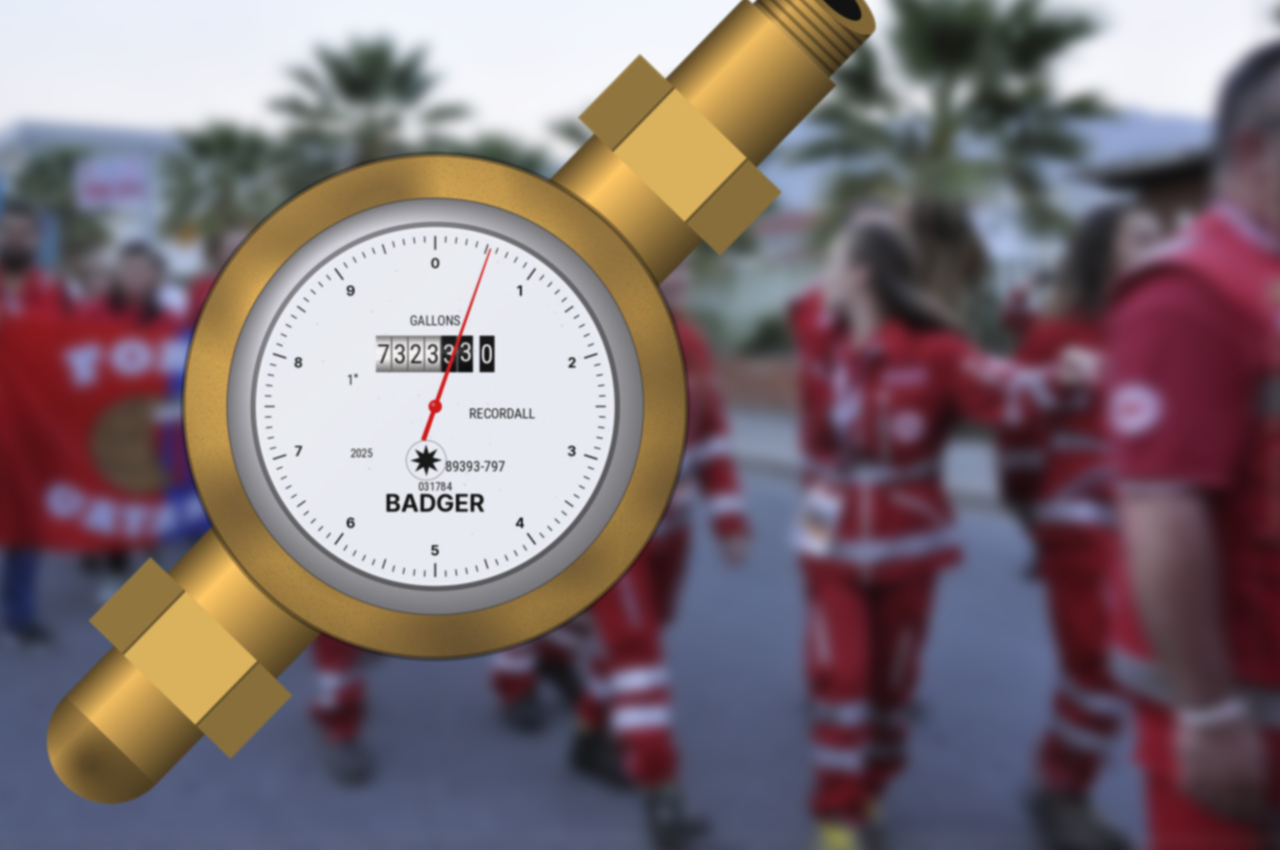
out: 7323330.5 gal
